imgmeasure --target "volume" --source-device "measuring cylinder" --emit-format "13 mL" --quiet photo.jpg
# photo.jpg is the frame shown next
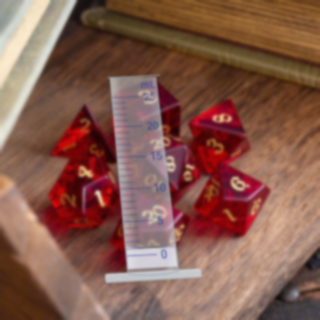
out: 1 mL
